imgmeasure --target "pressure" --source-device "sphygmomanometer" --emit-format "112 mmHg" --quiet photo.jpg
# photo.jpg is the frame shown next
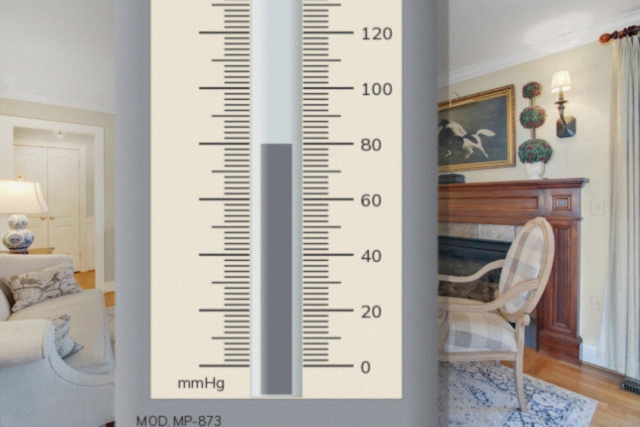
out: 80 mmHg
